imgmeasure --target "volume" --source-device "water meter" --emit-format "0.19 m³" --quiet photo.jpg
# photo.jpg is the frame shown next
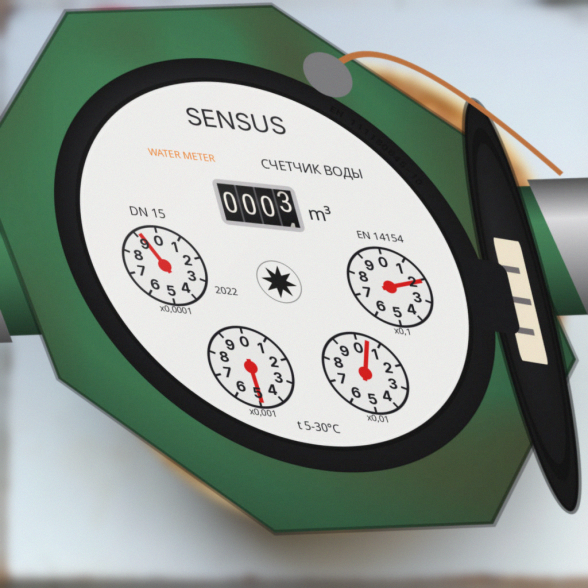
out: 3.2049 m³
